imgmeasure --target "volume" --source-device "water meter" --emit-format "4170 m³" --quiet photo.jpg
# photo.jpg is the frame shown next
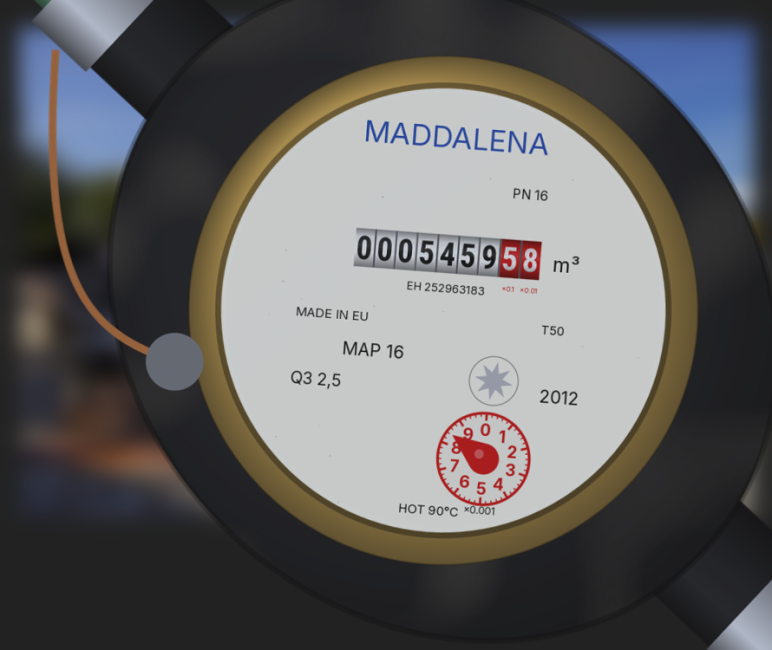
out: 5459.588 m³
